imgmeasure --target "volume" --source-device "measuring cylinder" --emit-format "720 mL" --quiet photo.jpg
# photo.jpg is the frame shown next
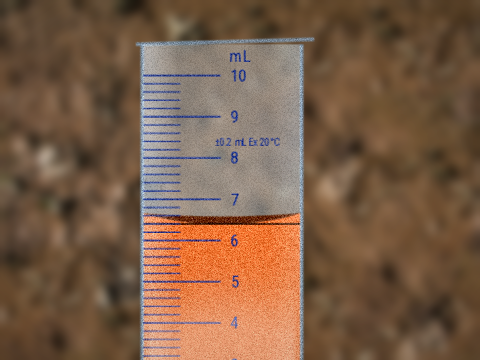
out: 6.4 mL
